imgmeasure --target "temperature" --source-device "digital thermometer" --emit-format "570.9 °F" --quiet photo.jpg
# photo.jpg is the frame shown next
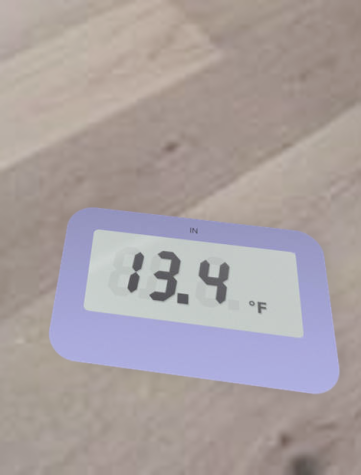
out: 13.4 °F
